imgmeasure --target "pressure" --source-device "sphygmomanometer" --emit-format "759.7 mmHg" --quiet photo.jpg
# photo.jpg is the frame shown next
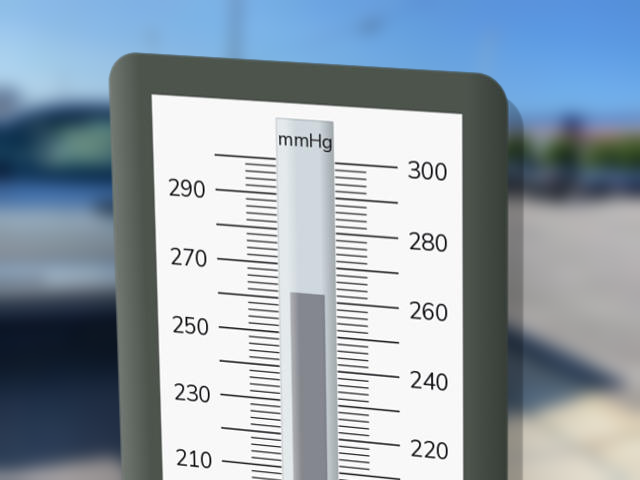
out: 262 mmHg
